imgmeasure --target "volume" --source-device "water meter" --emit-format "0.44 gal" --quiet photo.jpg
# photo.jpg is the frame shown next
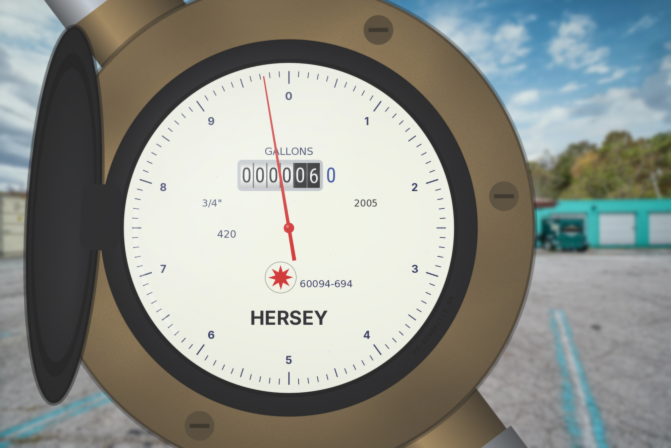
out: 59.7 gal
